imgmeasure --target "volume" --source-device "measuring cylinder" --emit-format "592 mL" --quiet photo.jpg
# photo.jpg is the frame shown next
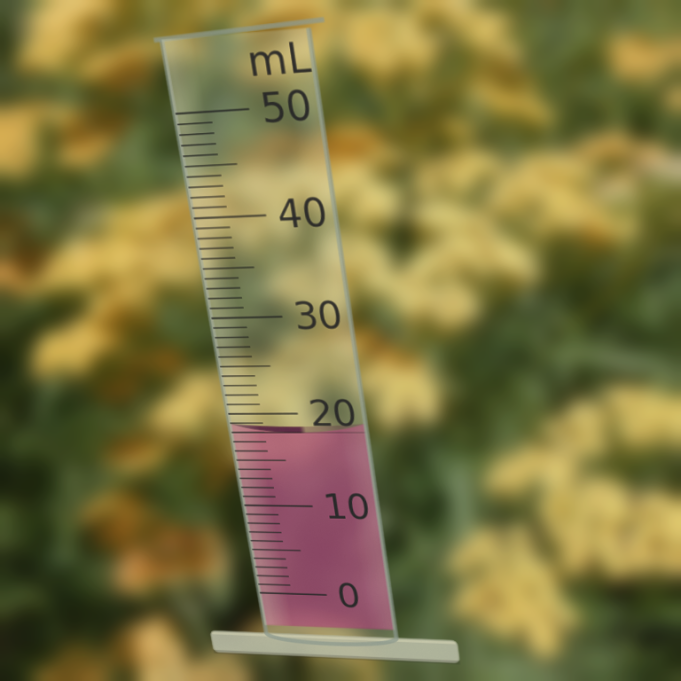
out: 18 mL
